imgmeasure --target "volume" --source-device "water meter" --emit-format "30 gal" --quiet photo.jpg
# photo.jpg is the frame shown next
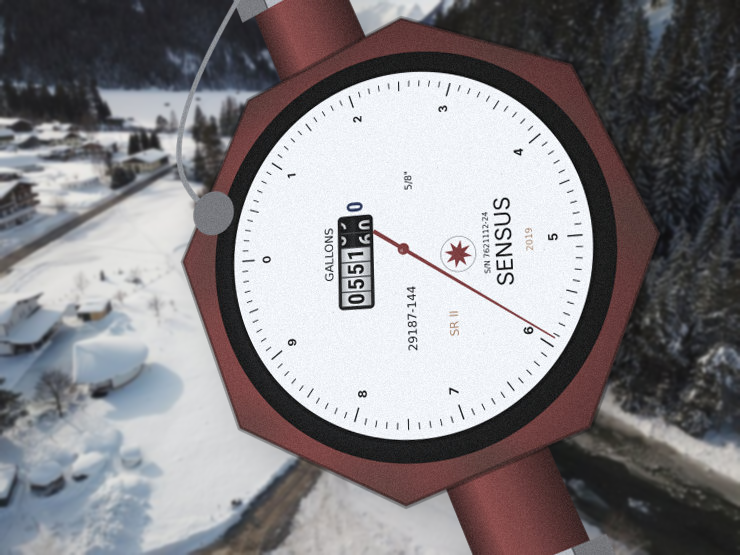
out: 551595.9 gal
